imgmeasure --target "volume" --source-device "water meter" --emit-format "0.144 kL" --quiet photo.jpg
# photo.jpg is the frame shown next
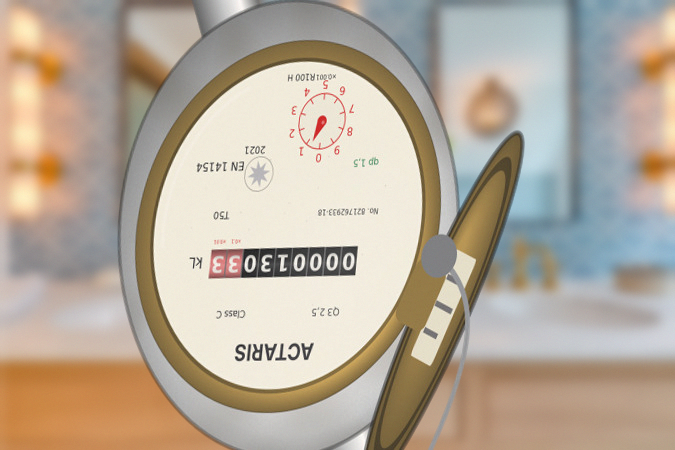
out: 130.330 kL
